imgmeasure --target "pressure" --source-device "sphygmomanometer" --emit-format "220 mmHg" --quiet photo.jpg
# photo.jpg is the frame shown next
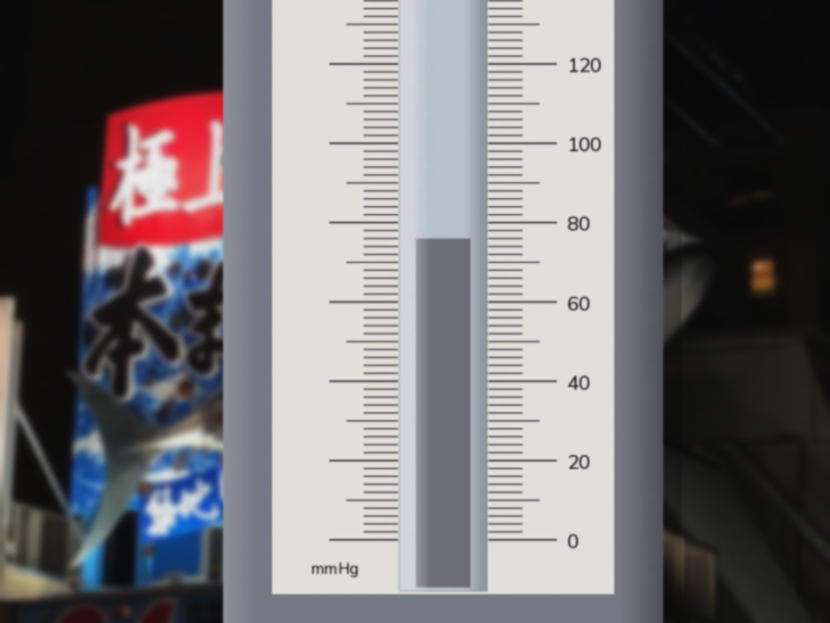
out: 76 mmHg
